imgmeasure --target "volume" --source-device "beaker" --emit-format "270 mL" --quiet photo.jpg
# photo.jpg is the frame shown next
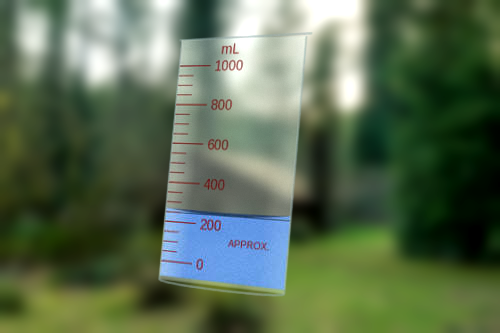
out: 250 mL
